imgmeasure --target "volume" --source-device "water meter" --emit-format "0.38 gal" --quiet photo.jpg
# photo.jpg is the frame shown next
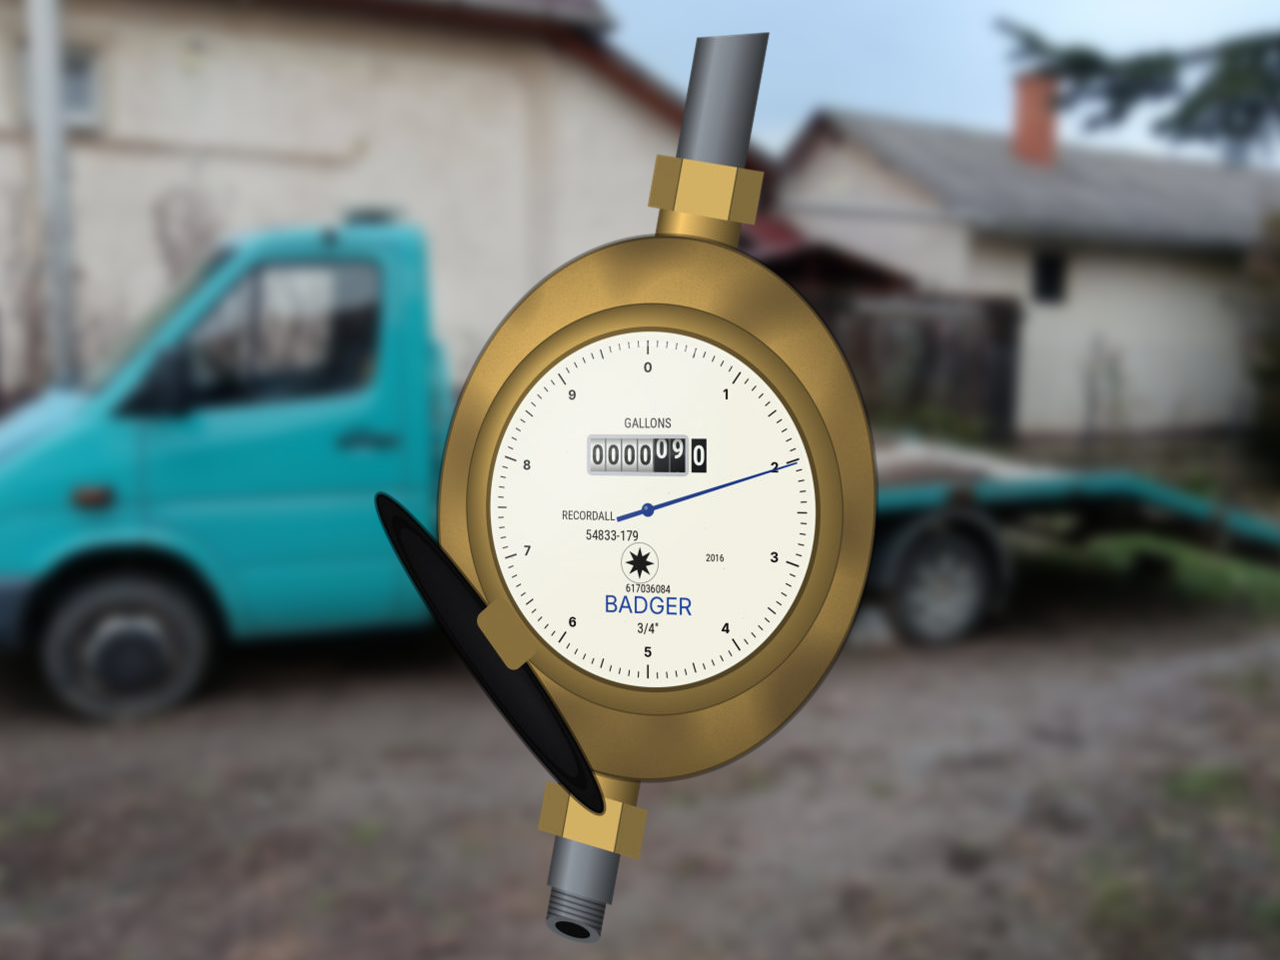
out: 92.0 gal
